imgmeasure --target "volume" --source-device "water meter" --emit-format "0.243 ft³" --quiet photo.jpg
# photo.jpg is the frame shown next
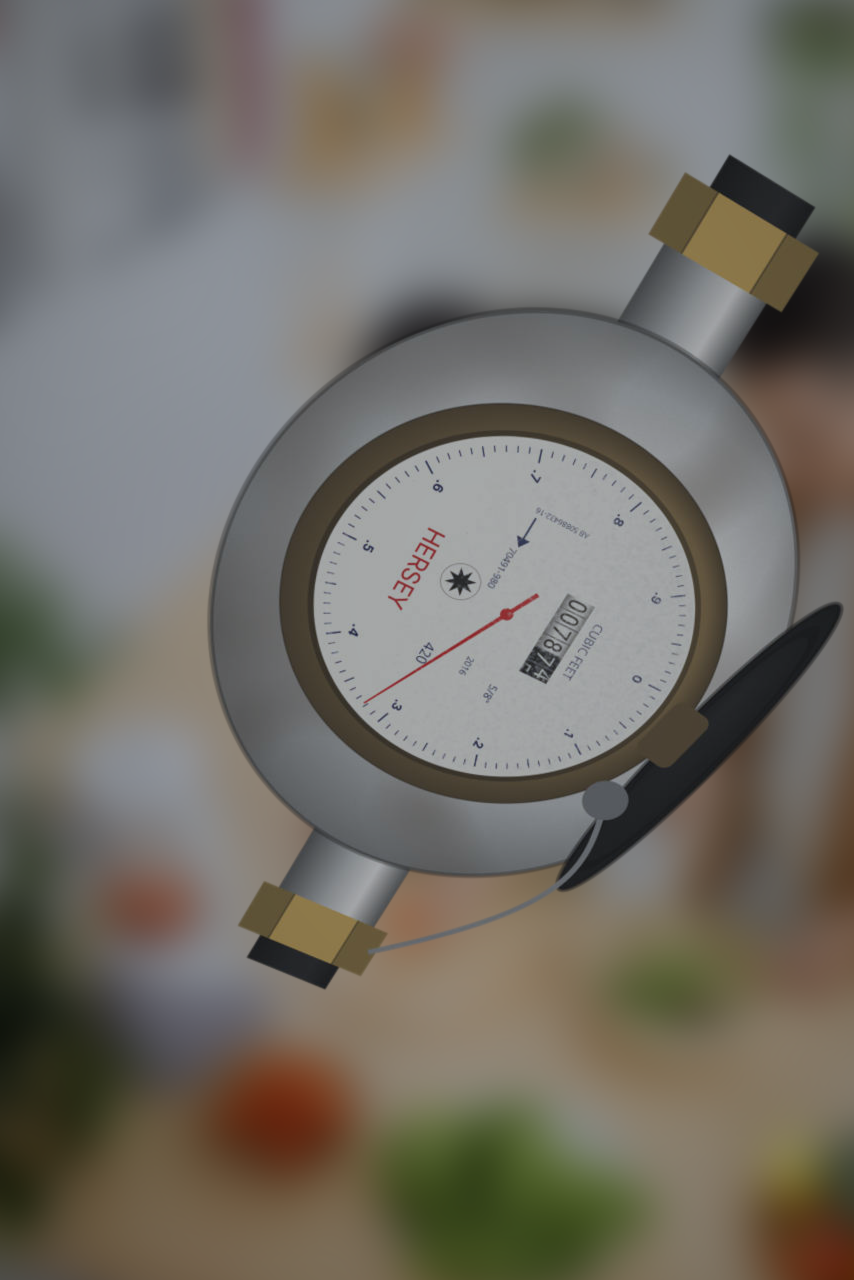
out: 7874.32 ft³
